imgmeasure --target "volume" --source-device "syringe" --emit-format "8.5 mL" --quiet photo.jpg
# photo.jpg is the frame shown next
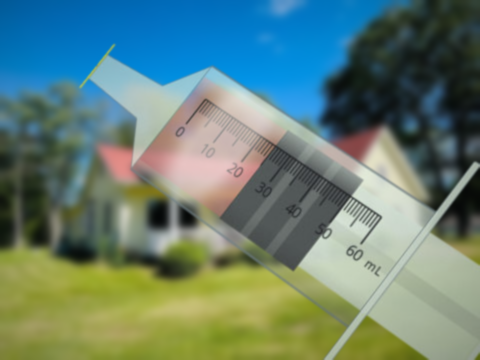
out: 25 mL
